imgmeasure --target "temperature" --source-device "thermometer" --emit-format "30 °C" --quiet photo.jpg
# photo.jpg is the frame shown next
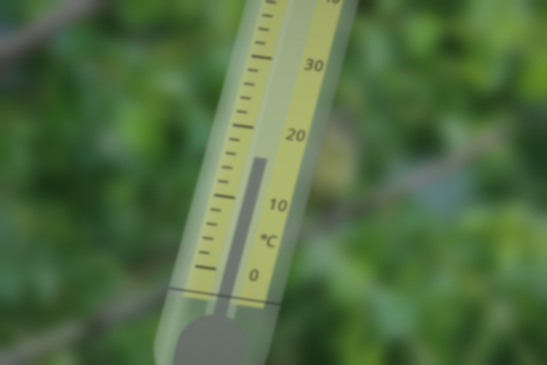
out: 16 °C
